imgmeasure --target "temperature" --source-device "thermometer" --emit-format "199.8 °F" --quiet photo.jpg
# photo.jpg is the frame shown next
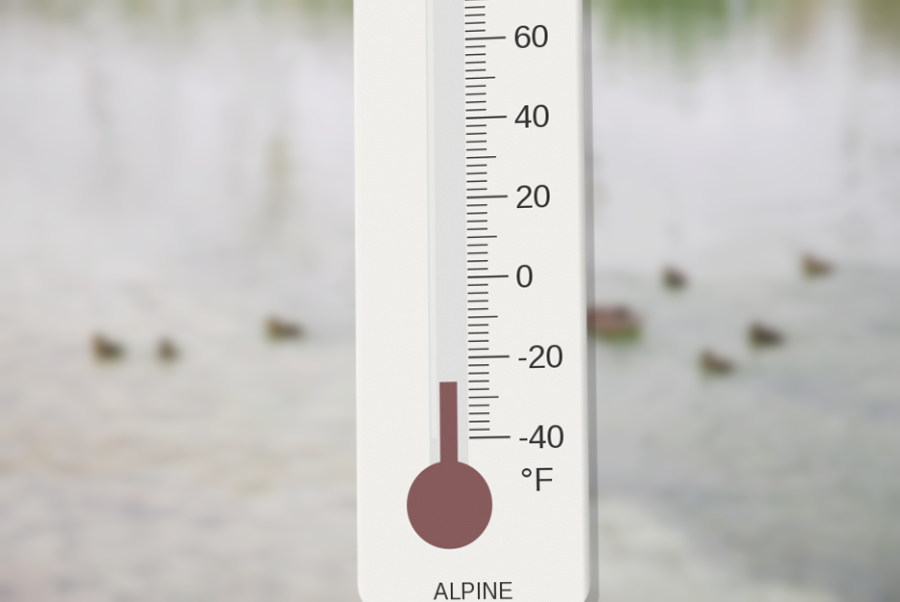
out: -26 °F
